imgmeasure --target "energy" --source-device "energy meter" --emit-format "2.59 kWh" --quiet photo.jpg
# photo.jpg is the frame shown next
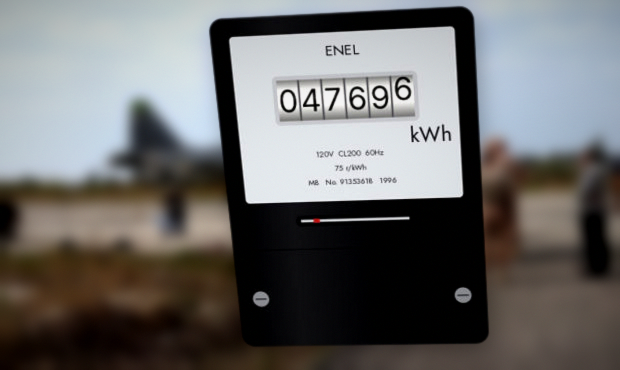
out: 47696 kWh
